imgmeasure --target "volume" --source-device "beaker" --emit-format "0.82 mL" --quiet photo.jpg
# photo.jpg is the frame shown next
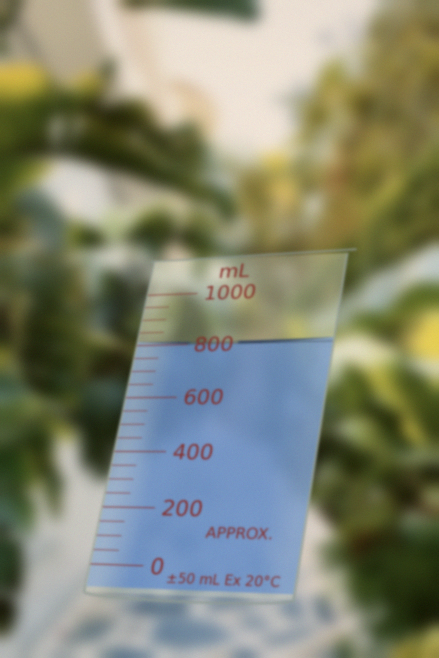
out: 800 mL
